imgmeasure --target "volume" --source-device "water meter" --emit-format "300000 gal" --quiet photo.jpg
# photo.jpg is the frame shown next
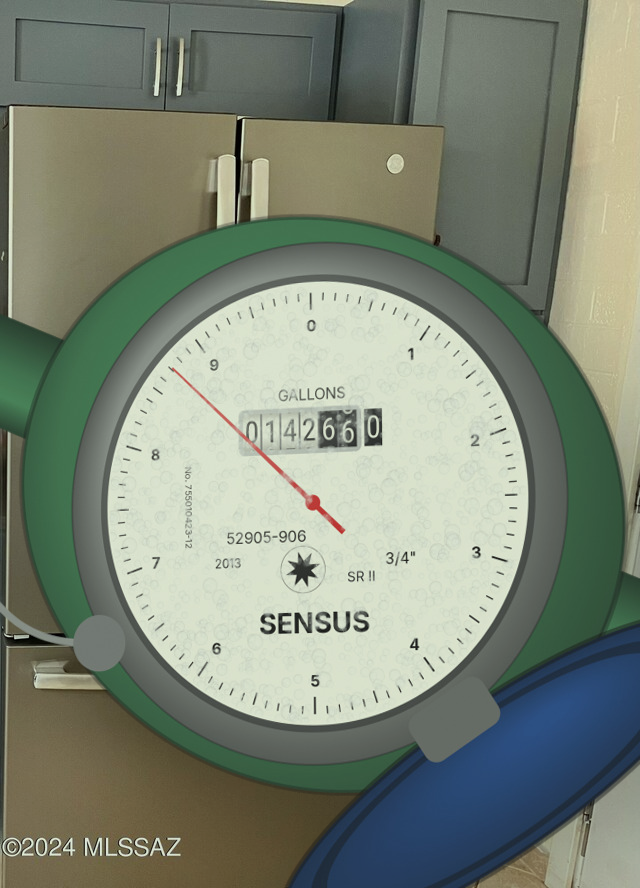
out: 142658.7 gal
